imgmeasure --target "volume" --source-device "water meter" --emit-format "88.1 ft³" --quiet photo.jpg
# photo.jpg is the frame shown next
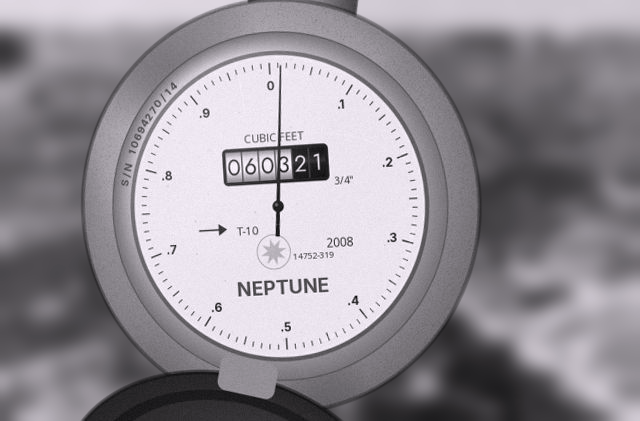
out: 60321.01 ft³
